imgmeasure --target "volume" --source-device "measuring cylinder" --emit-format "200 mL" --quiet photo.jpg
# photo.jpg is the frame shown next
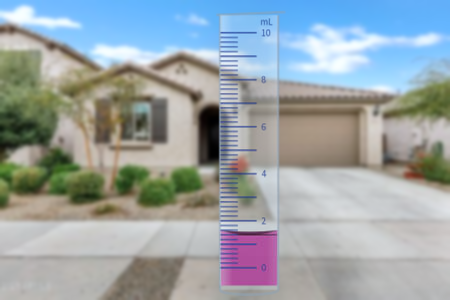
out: 1.4 mL
